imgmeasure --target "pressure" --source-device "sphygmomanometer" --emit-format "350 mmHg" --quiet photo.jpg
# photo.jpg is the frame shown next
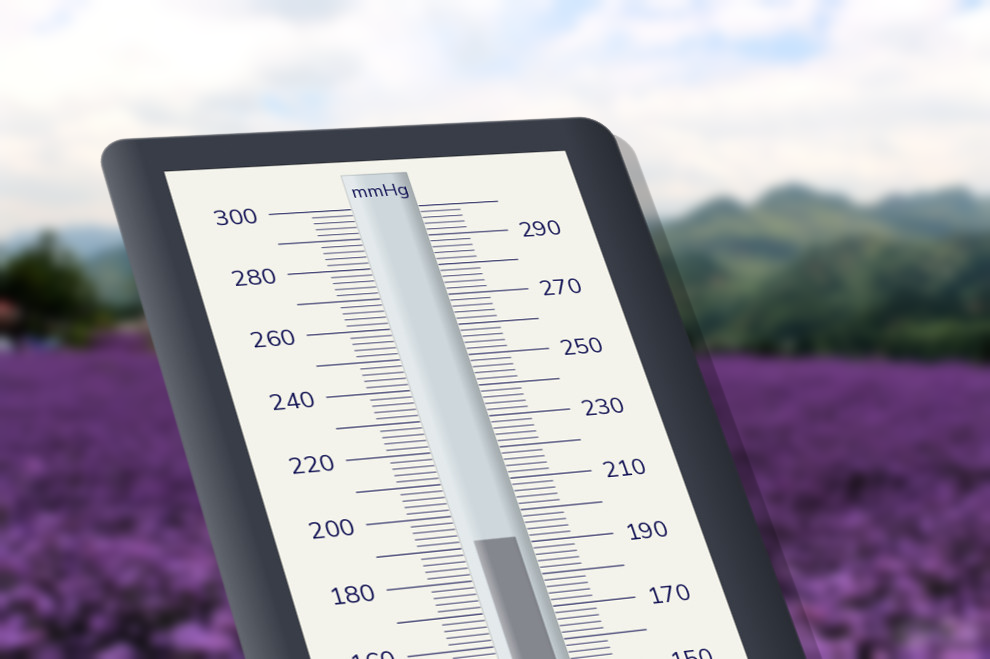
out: 192 mmHg
